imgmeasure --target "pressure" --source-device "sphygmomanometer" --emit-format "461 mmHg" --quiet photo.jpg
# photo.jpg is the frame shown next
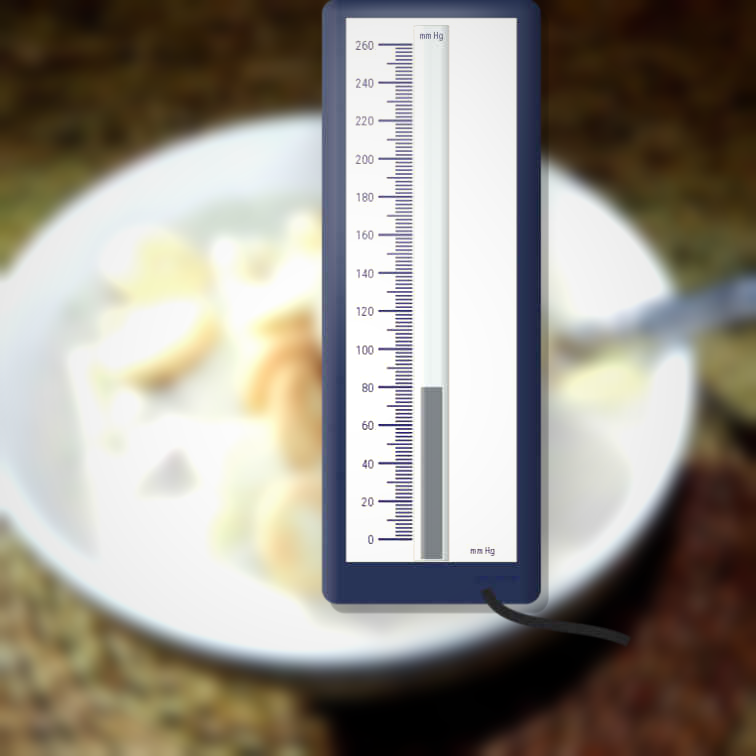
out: 80 mmHg
